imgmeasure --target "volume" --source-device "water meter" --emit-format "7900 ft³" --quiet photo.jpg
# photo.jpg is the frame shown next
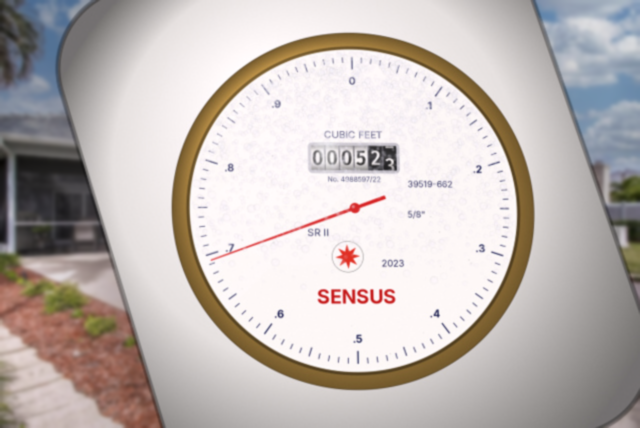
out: 522.69 ft³
